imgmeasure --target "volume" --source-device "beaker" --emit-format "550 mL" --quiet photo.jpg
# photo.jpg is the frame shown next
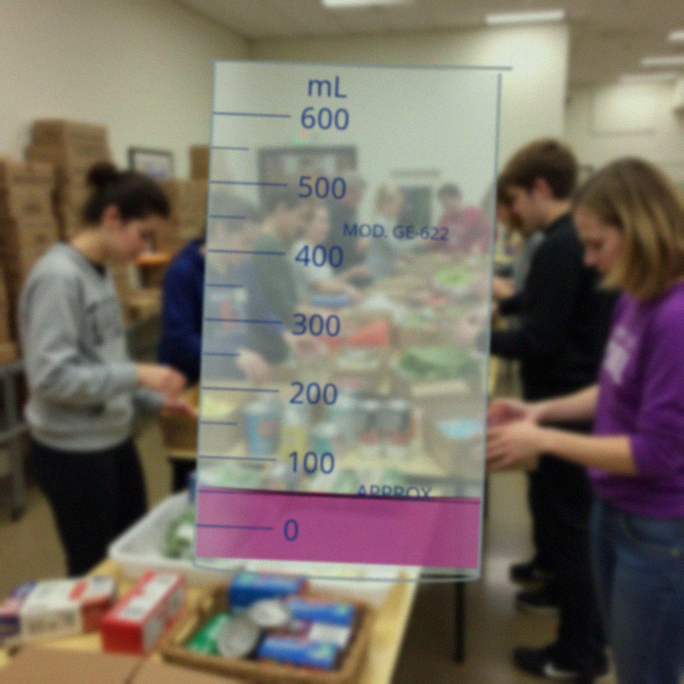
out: 50 mL
